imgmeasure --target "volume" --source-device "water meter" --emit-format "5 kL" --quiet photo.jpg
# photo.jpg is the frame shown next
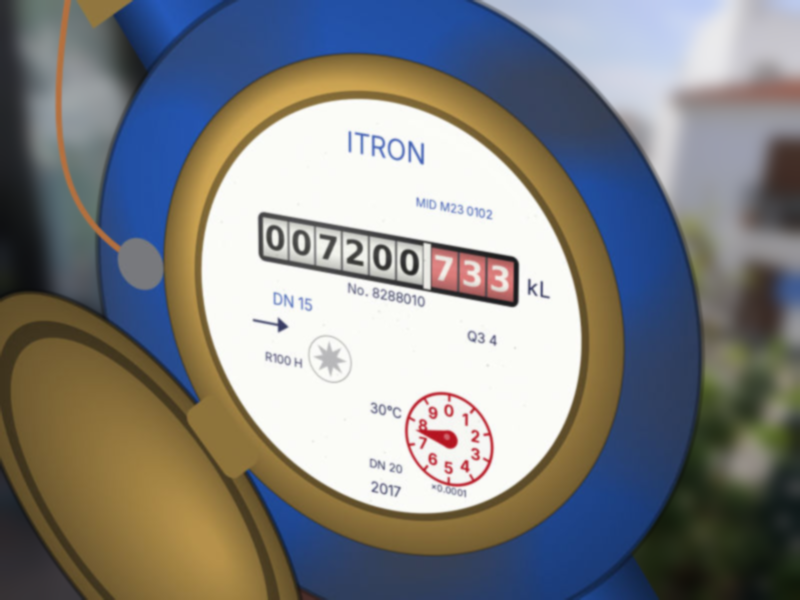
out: 7200.7337 kL
